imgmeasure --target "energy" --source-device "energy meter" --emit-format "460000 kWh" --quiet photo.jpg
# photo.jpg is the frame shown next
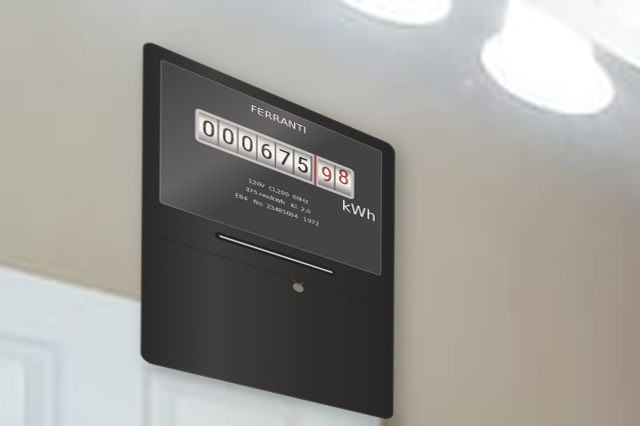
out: 675.98 kWh
